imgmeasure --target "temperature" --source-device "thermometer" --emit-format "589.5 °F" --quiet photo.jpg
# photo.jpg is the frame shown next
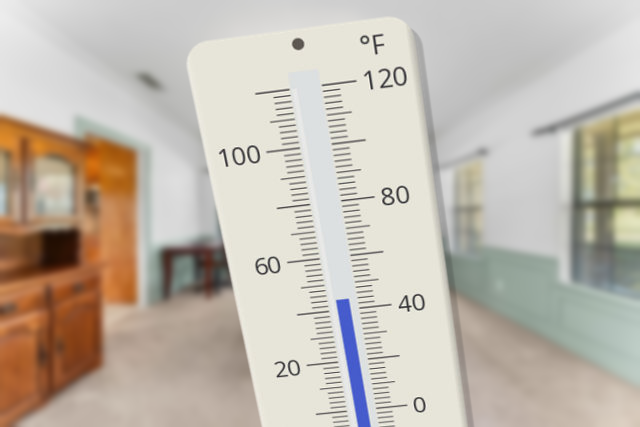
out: 44 °F
